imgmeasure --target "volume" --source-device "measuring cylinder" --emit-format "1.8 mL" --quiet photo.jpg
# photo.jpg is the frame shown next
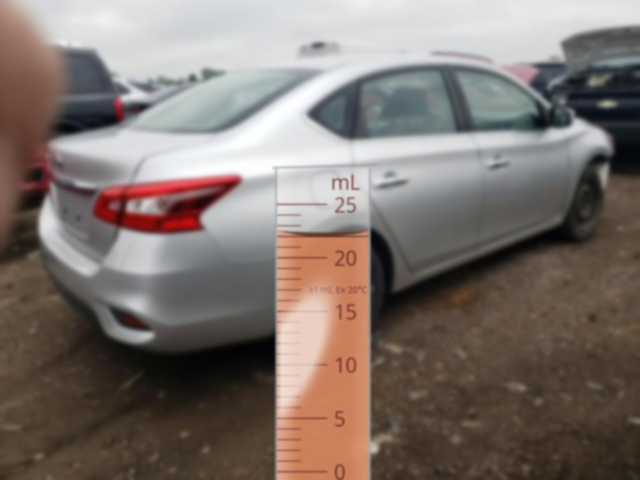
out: 22 mL
